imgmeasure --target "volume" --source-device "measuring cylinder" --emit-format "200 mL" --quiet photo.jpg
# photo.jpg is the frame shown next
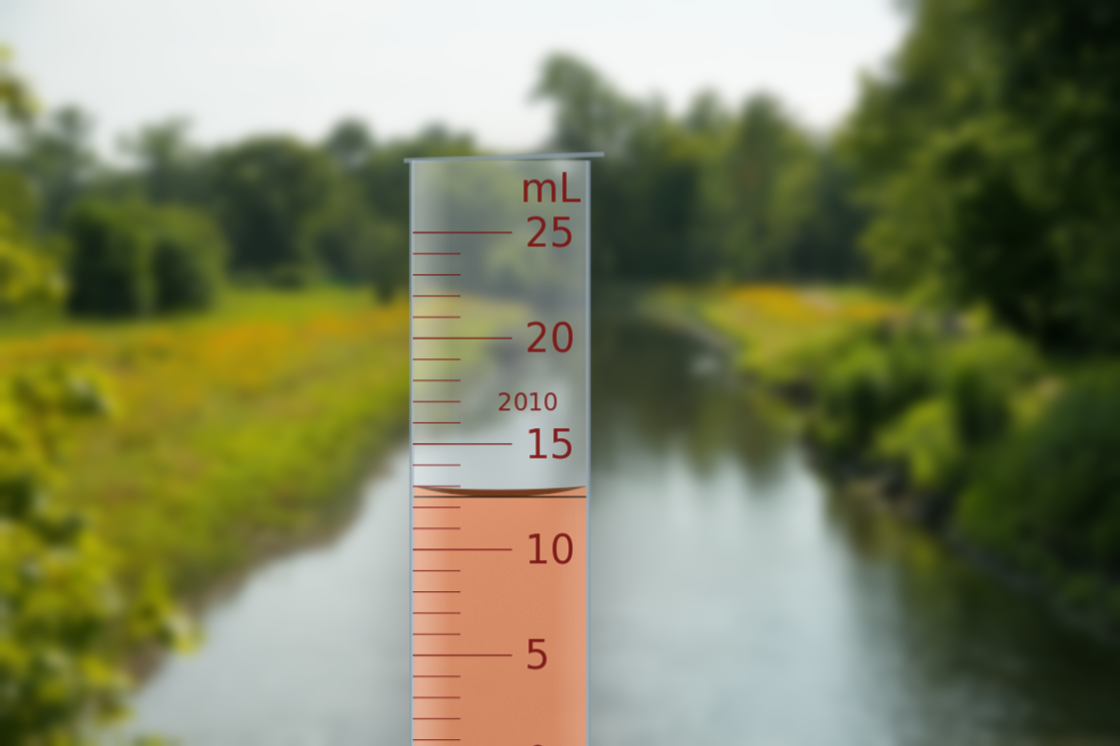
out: 12.5 mL
